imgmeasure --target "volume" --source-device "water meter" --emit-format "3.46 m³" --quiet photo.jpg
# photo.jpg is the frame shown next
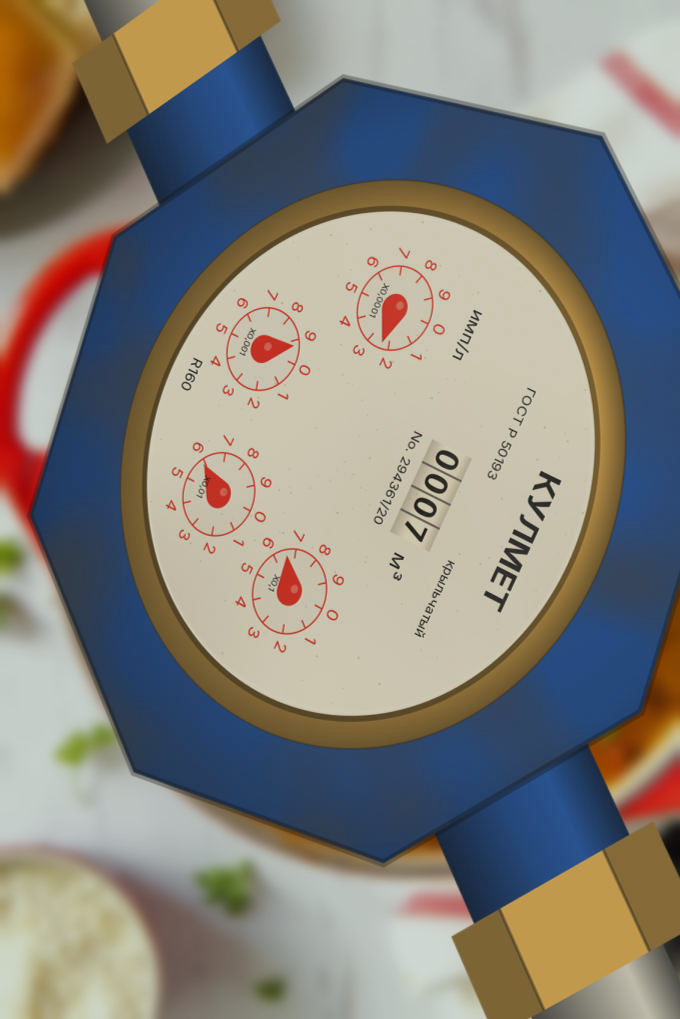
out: 7.6592 m³
